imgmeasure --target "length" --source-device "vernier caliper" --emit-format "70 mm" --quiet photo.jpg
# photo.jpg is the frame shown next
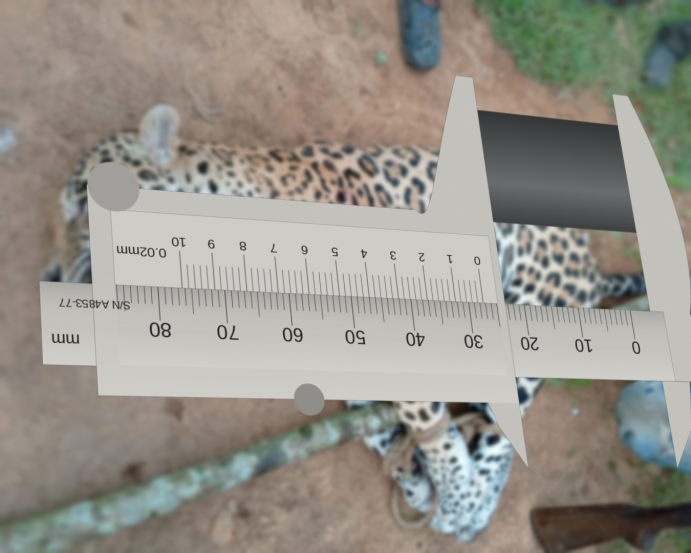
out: 27.4 mm
